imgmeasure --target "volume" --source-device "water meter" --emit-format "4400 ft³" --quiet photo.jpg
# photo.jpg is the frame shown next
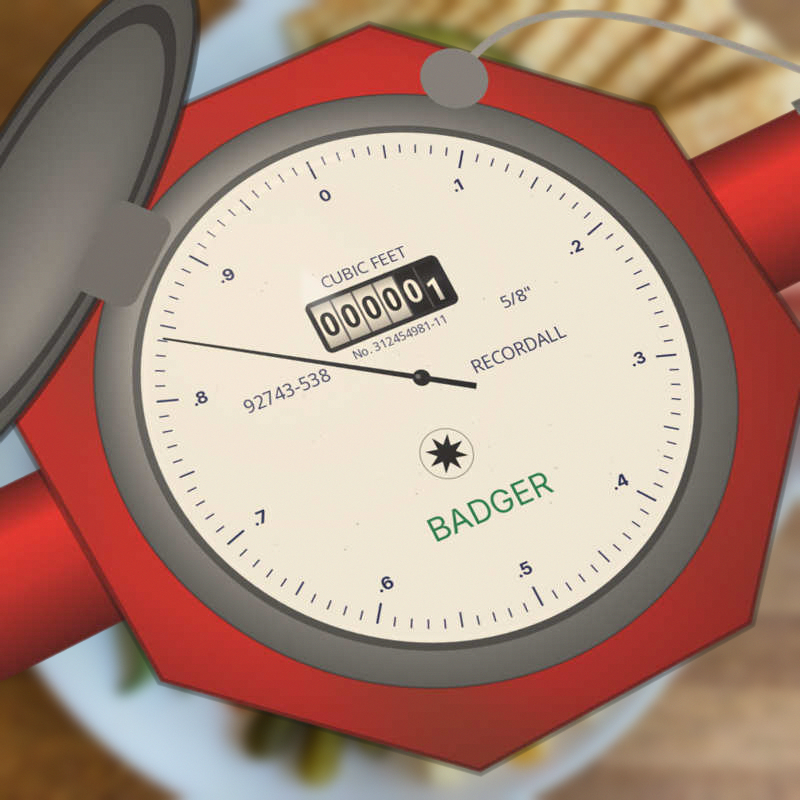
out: 0.84 ft³
